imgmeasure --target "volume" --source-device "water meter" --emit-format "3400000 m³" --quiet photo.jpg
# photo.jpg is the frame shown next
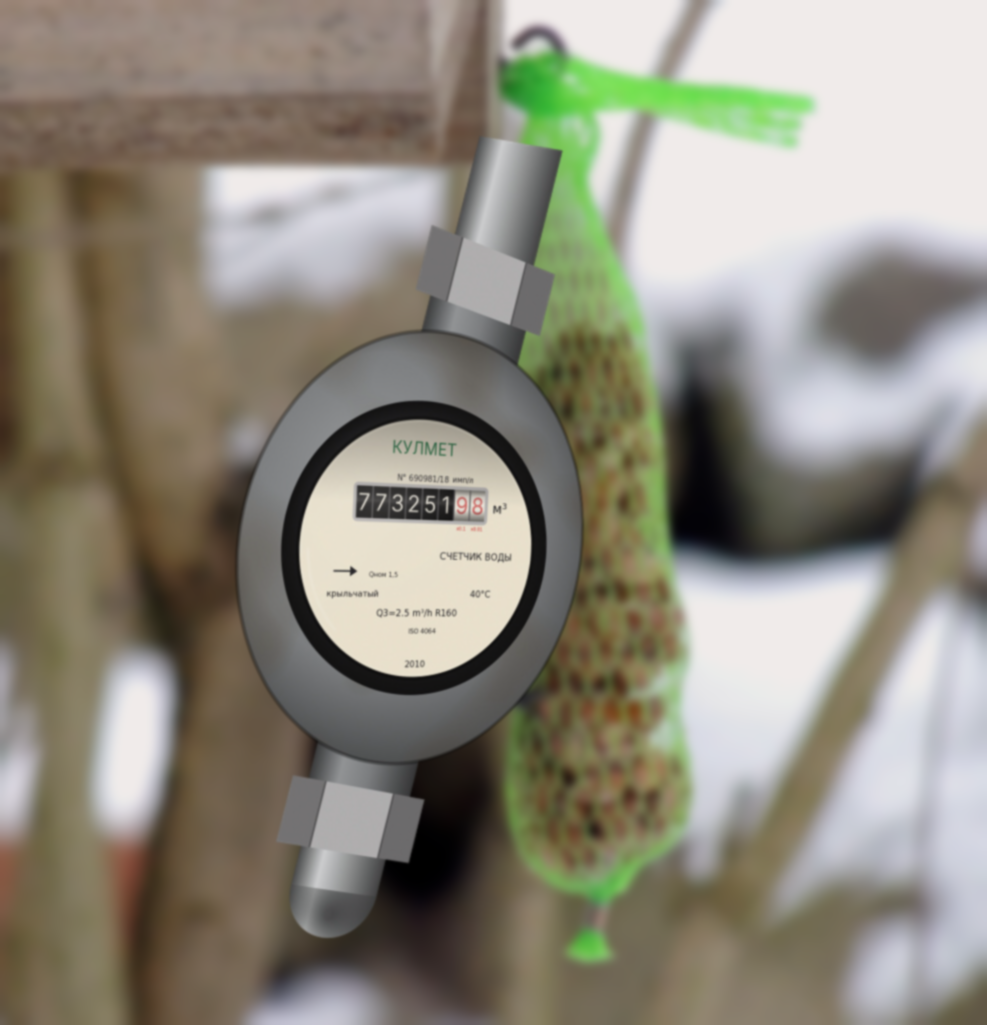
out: 773251.98 m³
